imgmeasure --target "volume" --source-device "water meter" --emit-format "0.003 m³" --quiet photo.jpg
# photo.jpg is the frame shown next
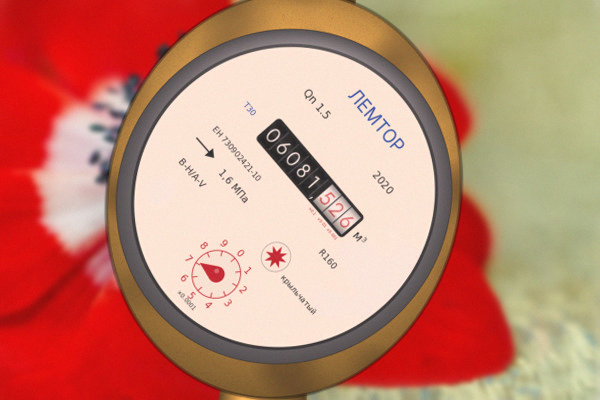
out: 6081.5267 m³
